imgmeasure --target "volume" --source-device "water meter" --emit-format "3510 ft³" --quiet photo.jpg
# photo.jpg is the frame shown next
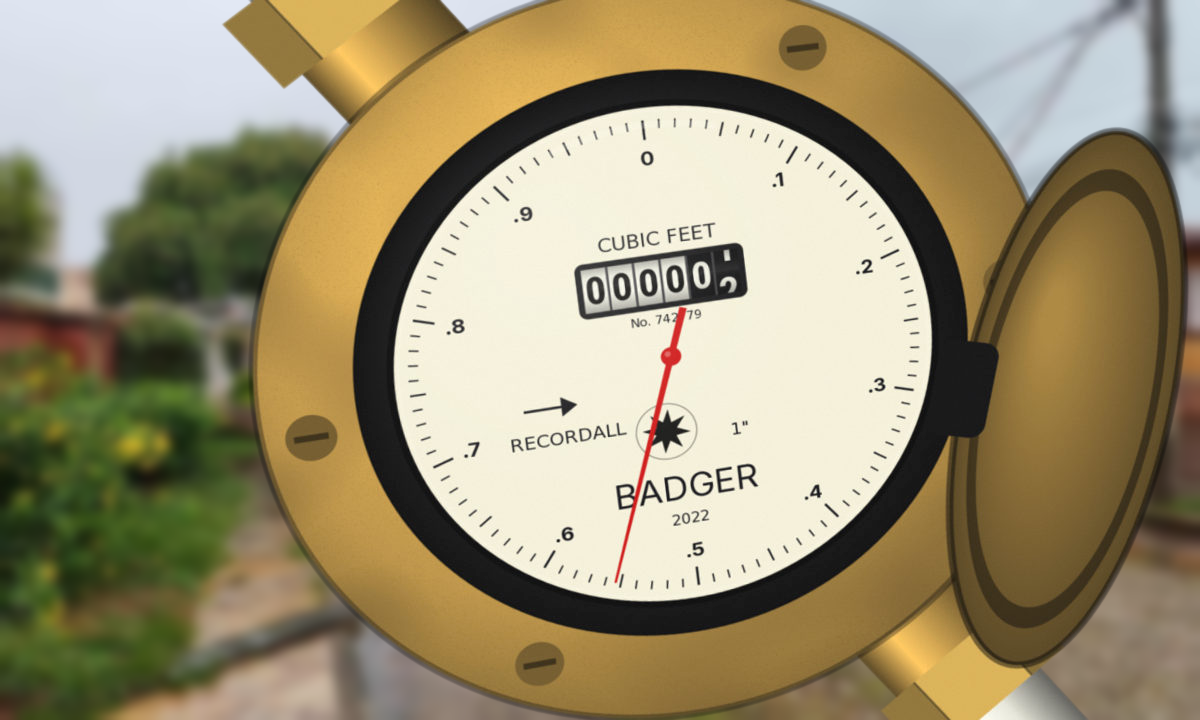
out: 1.55 ft³
